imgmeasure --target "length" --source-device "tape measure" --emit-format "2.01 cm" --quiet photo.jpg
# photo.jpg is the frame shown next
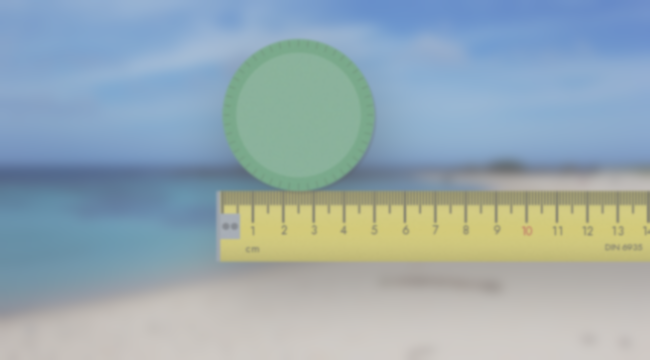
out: 5 cm
